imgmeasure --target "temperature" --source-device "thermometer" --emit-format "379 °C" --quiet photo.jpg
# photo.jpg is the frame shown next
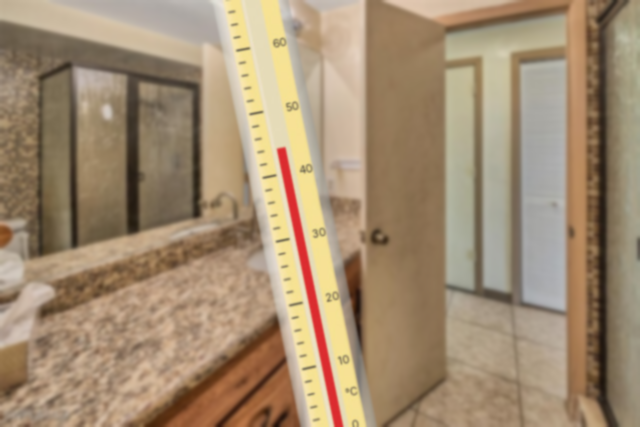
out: 44 °C
